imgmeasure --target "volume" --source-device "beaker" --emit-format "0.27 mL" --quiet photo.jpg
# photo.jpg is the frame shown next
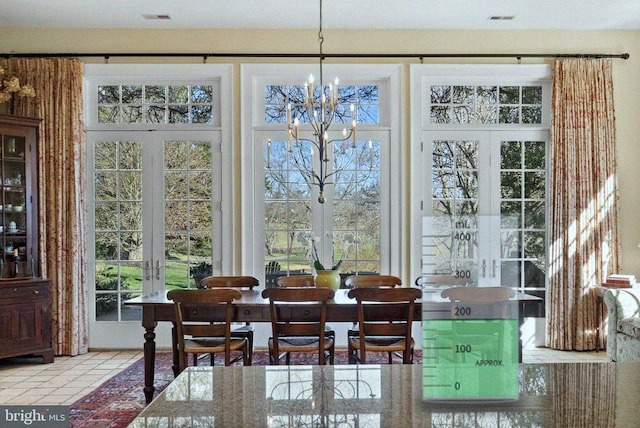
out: 175 mL
